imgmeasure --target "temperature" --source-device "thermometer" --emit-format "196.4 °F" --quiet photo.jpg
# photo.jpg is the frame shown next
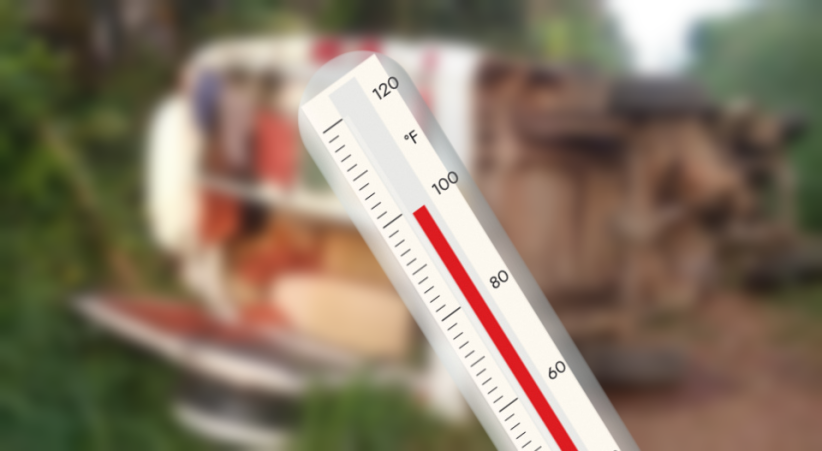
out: 99 °F
